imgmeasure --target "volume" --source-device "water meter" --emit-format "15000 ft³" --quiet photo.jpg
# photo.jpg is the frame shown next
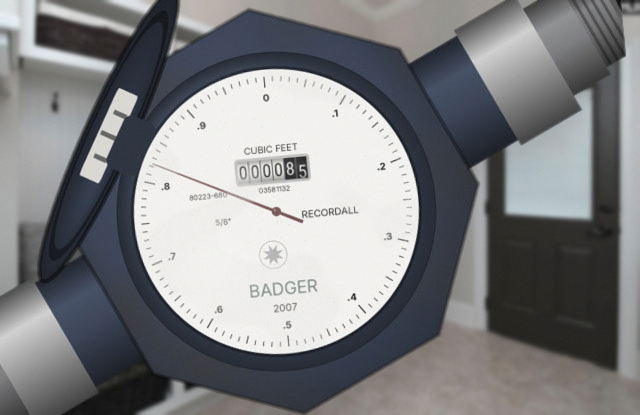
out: 84.82 ft³
